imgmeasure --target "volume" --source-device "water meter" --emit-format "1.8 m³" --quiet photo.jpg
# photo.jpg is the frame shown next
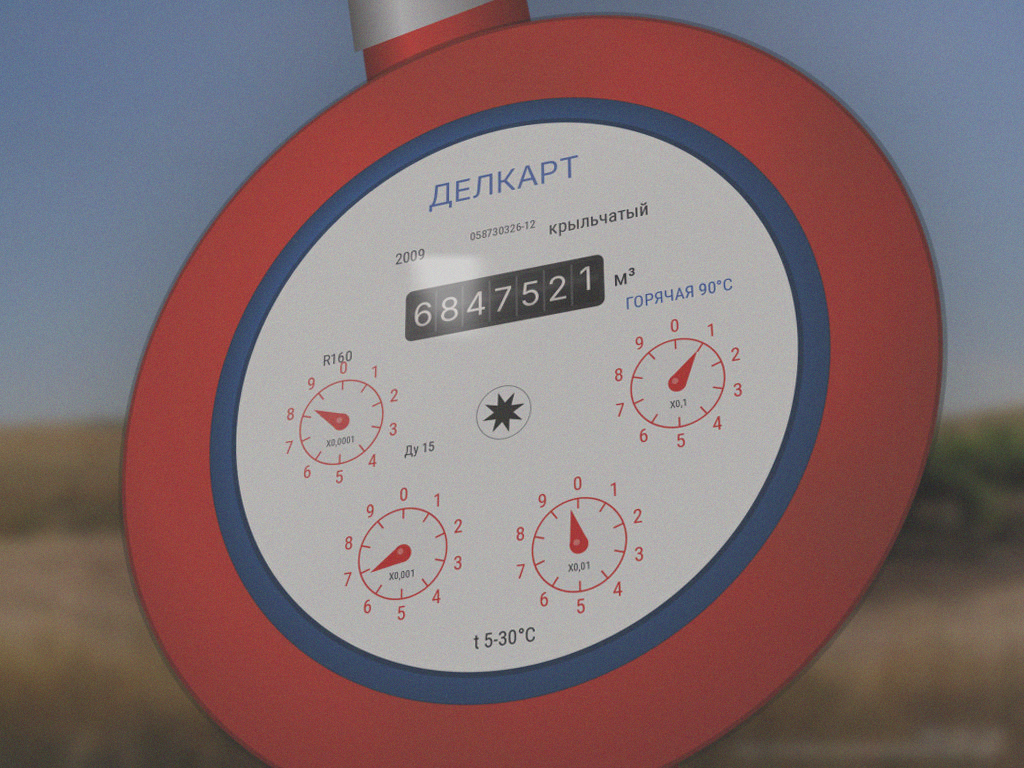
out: 6847521.0968 m³
